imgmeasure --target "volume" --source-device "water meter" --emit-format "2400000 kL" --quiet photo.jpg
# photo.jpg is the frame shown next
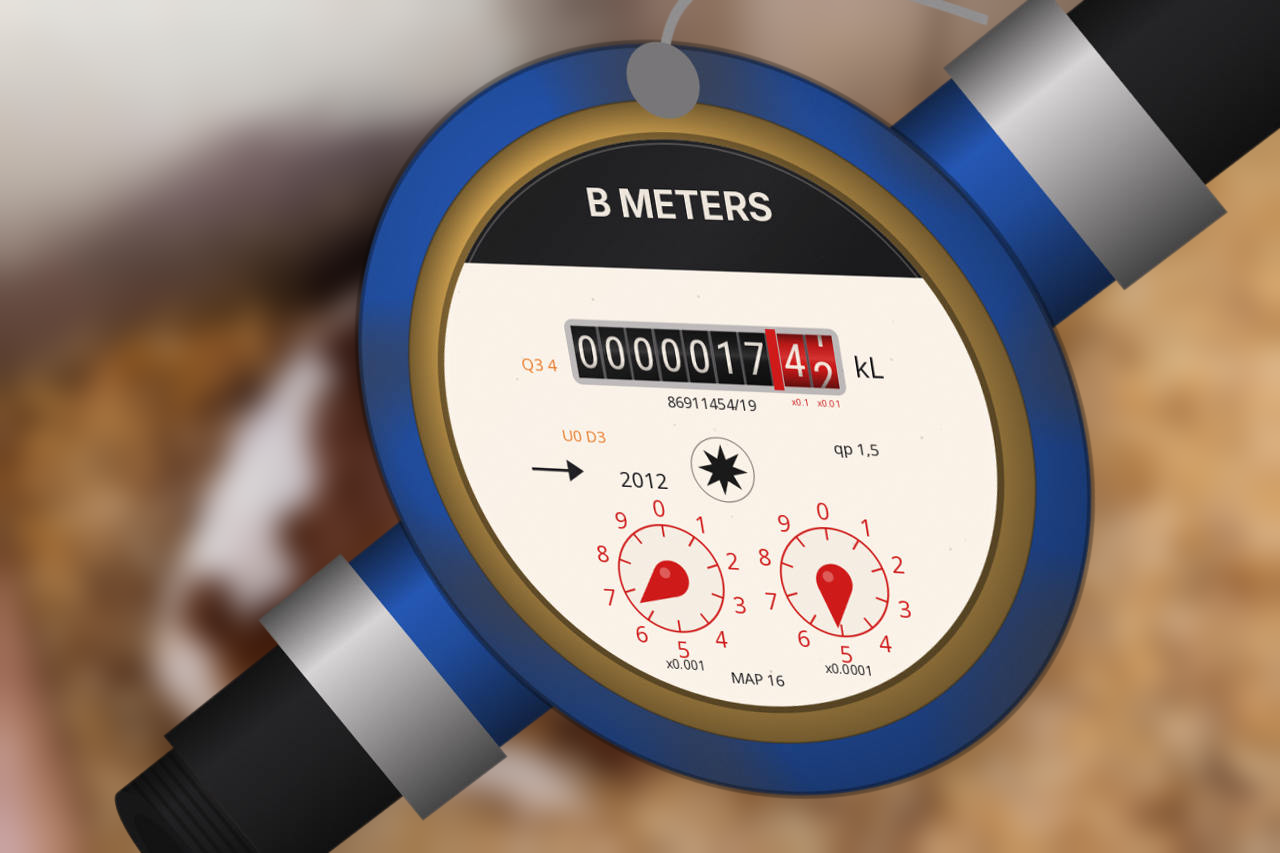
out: 17.4165 kL
